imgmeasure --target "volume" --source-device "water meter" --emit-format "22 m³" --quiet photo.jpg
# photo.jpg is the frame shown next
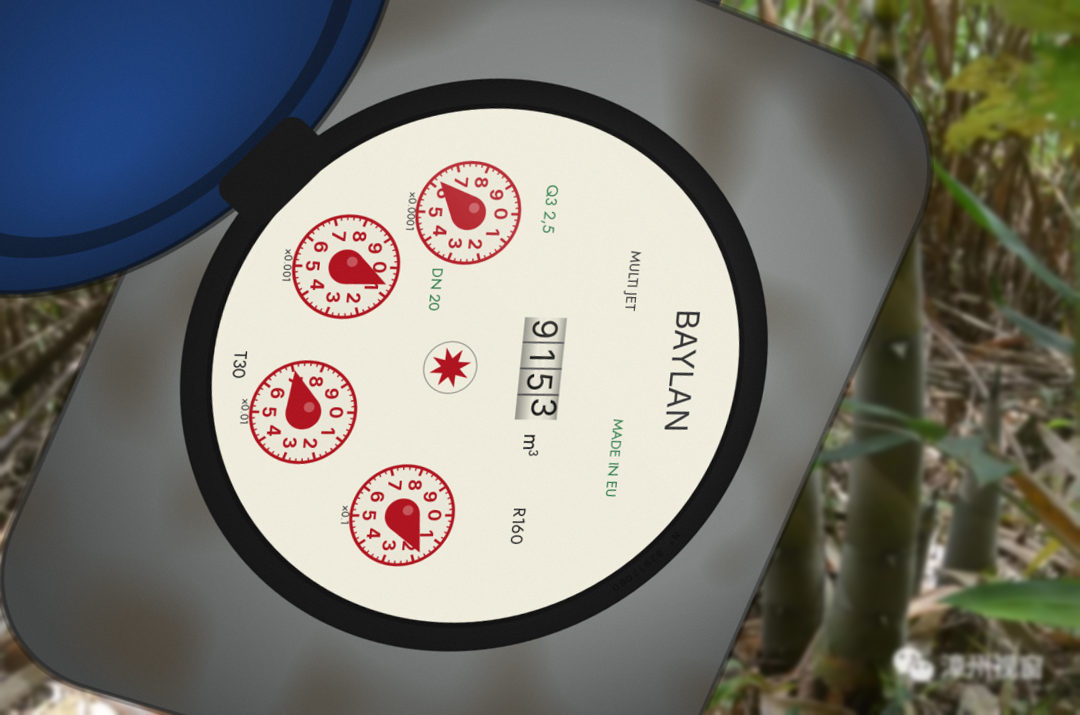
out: 9153.1706 m³
